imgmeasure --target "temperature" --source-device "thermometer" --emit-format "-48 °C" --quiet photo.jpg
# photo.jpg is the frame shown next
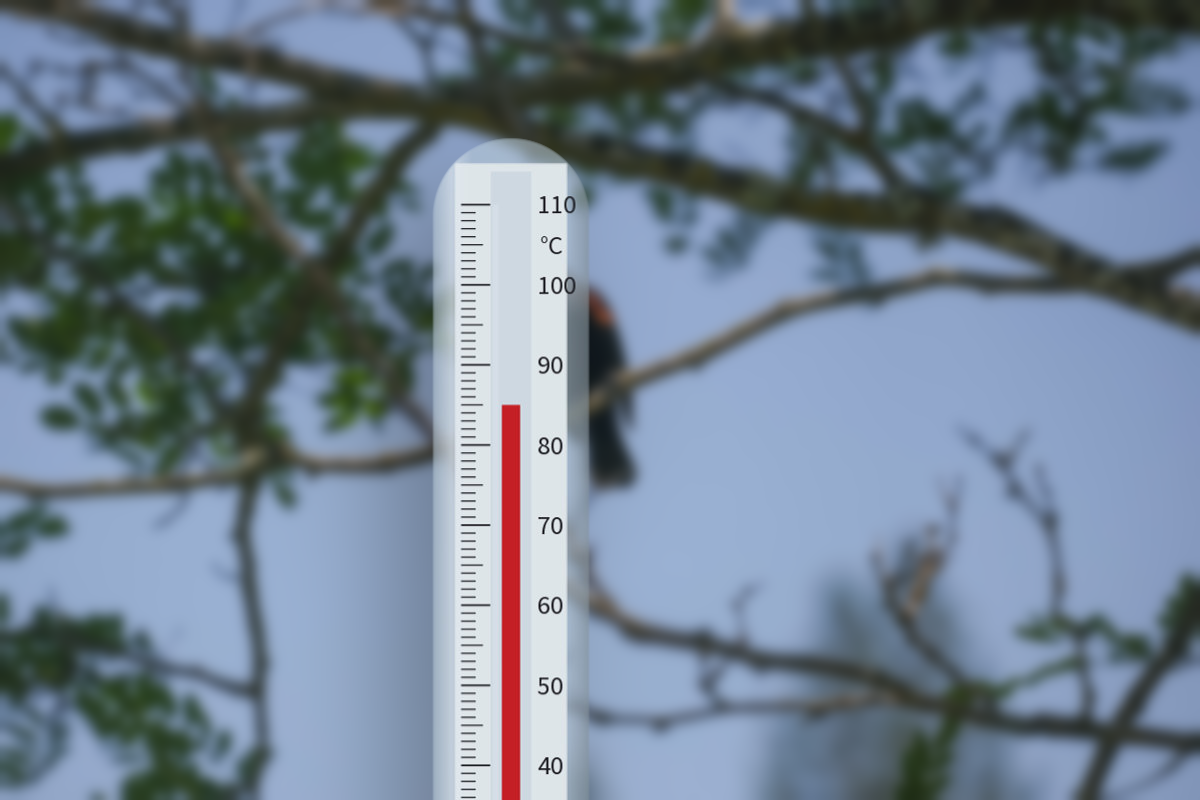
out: 85 °C
